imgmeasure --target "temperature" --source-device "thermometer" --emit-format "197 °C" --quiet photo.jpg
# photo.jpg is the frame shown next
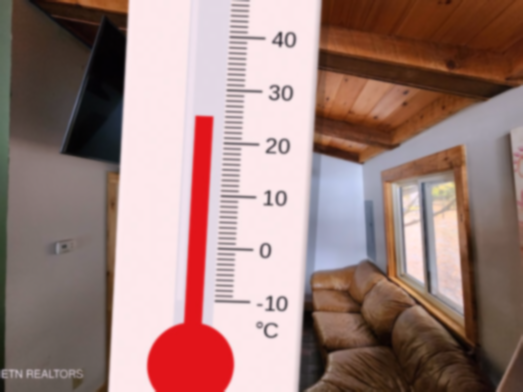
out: 25 °C
